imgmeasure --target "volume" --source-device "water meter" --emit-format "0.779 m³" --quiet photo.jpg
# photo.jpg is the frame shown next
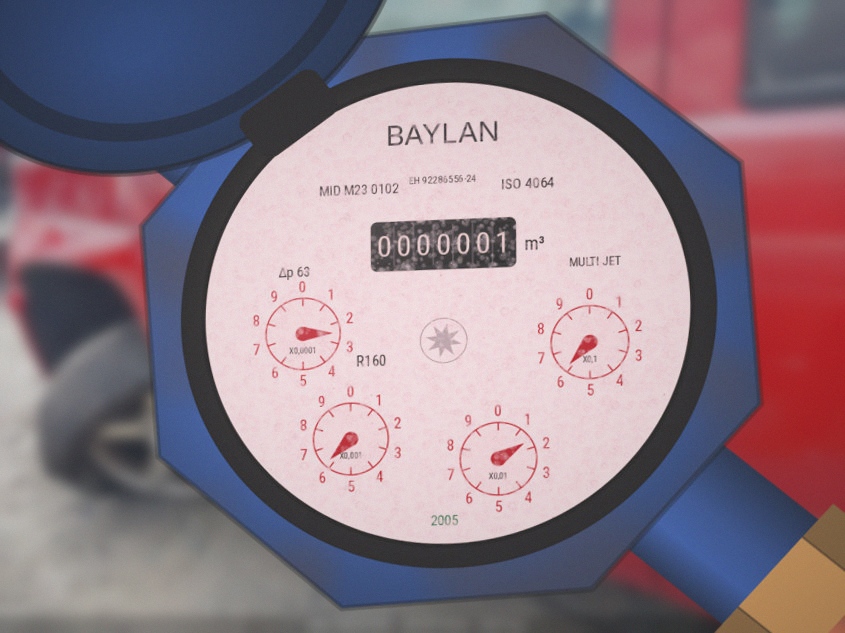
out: 1.6162 m³
